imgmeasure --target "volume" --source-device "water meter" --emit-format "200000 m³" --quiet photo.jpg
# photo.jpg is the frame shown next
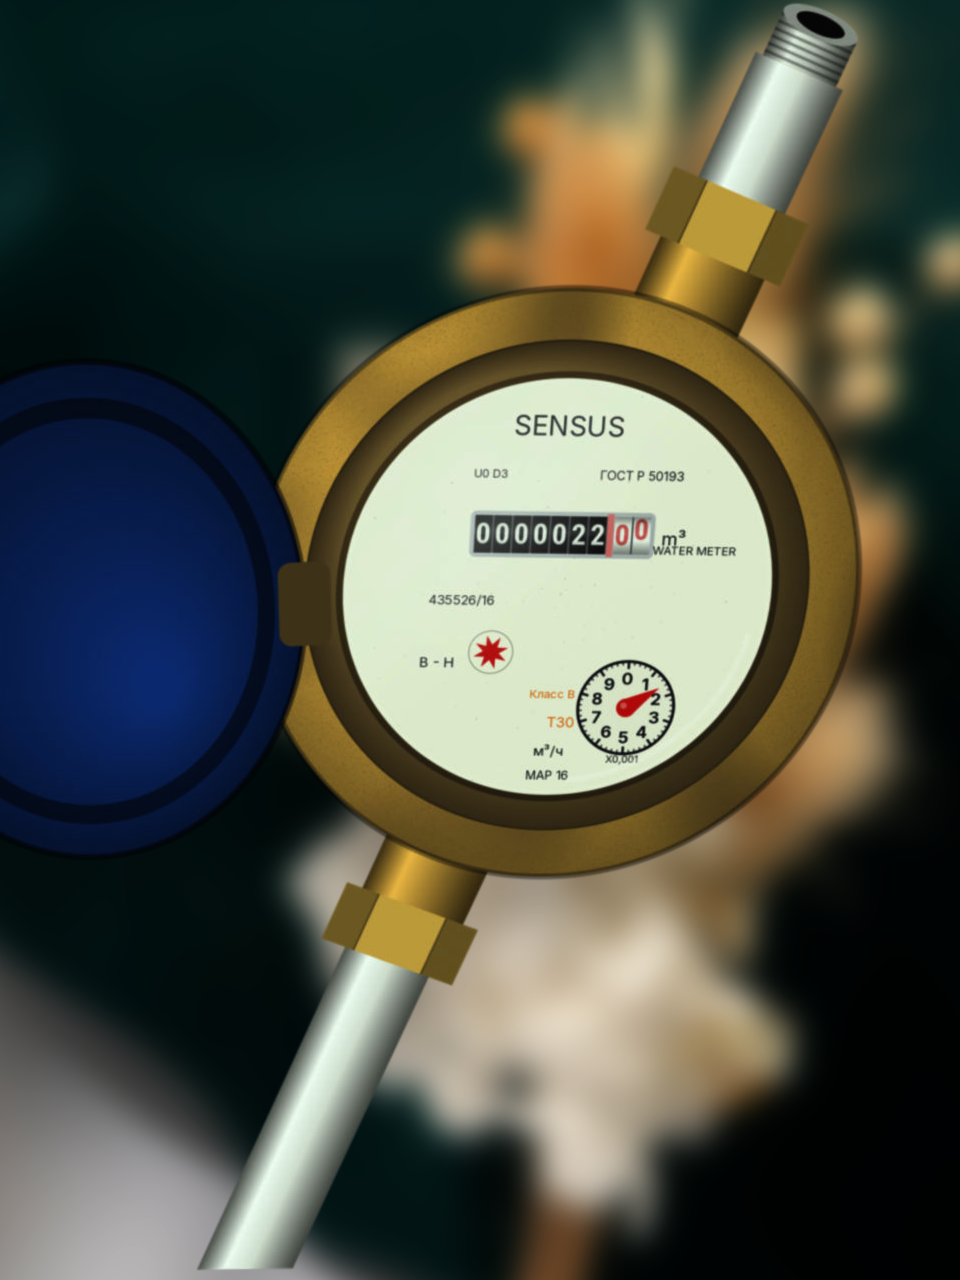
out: 22.001 m³
